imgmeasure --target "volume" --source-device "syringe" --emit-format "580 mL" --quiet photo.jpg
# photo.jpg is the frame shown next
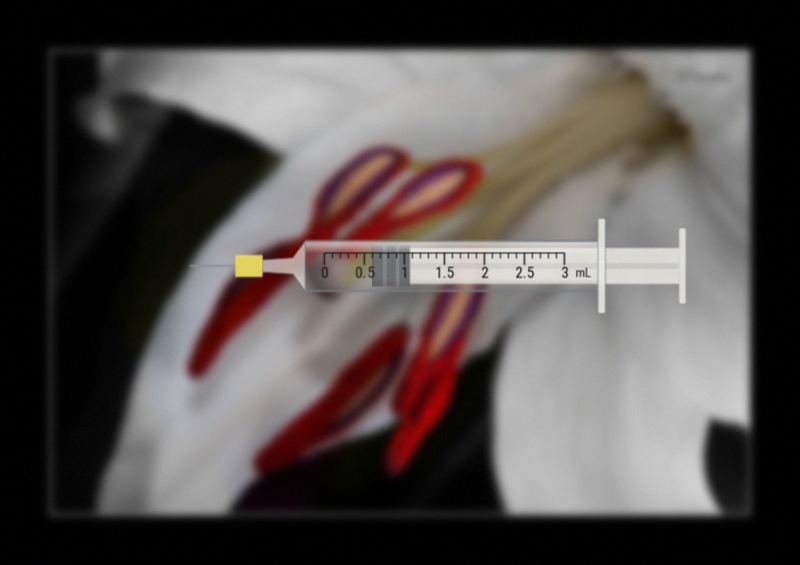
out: 0.6 mL
